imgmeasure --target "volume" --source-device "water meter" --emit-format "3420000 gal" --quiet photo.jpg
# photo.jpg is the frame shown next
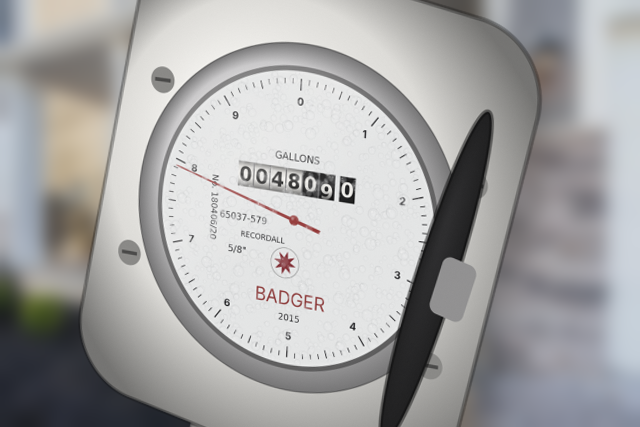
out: 48087.9 gal
